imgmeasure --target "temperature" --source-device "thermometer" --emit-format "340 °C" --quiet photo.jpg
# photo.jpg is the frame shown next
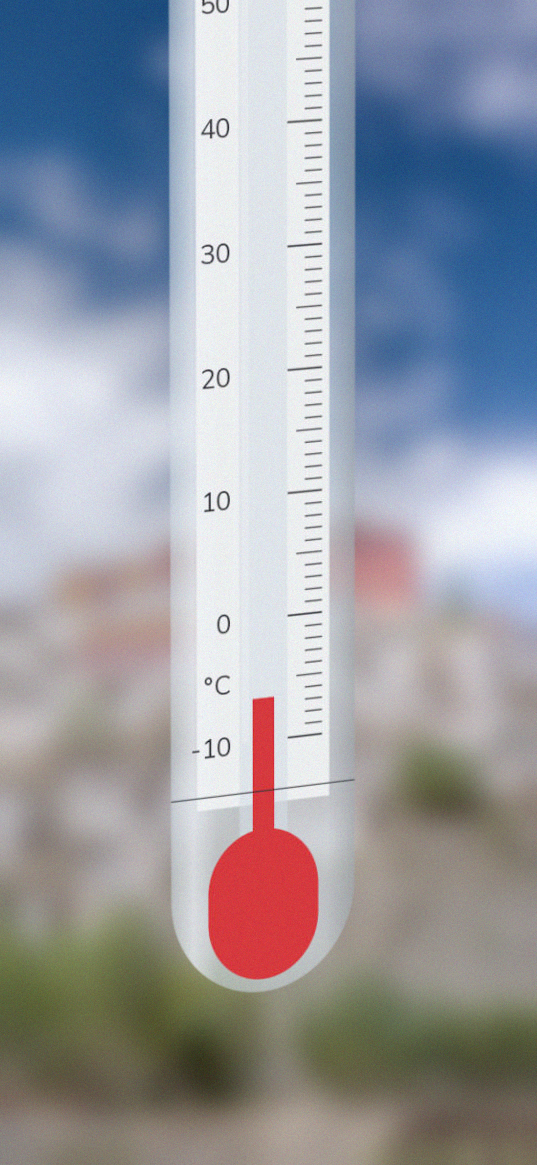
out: -6.5 °C
